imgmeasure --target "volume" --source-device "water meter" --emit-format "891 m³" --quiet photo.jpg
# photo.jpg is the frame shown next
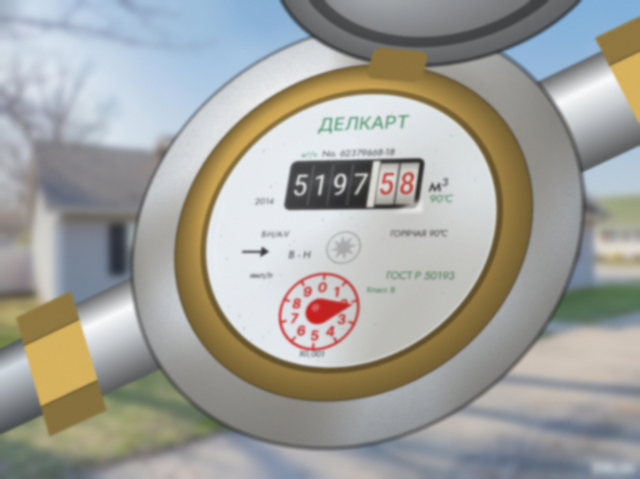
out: 5197.582 m³
